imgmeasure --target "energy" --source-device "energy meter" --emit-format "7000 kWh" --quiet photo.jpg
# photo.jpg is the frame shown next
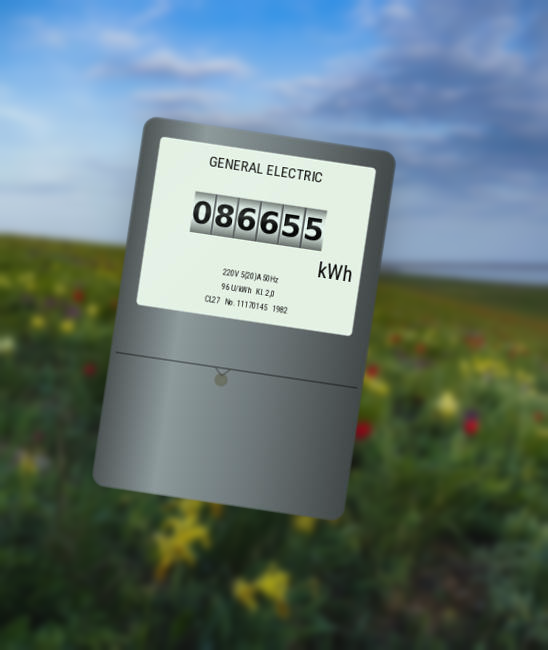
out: 86655 kWh
